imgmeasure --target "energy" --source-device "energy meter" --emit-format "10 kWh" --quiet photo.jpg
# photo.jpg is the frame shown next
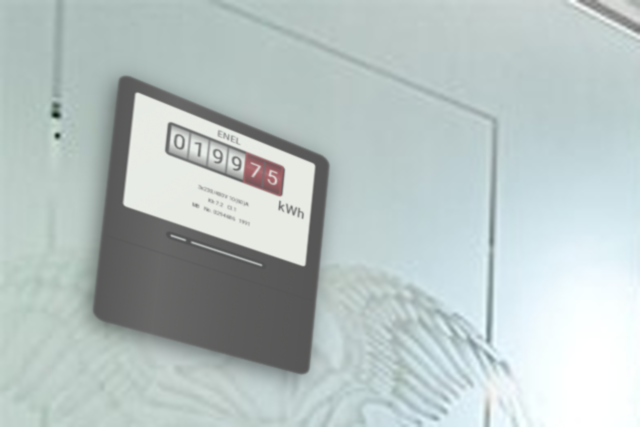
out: 199.75 kWh
